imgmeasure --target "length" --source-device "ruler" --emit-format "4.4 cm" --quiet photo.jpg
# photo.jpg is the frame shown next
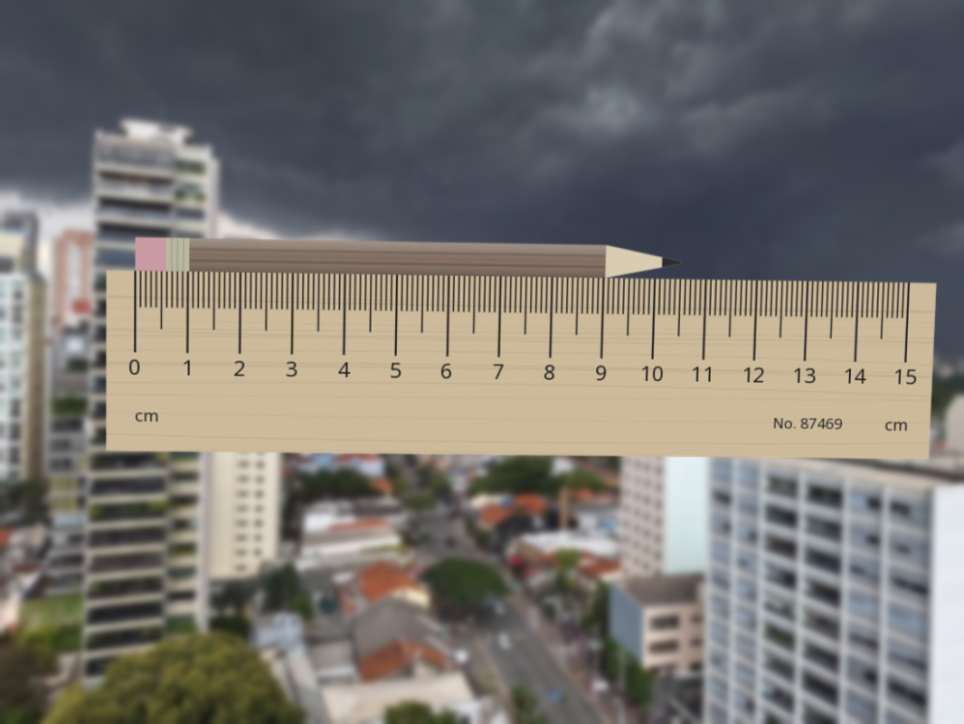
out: 10.5 cm
